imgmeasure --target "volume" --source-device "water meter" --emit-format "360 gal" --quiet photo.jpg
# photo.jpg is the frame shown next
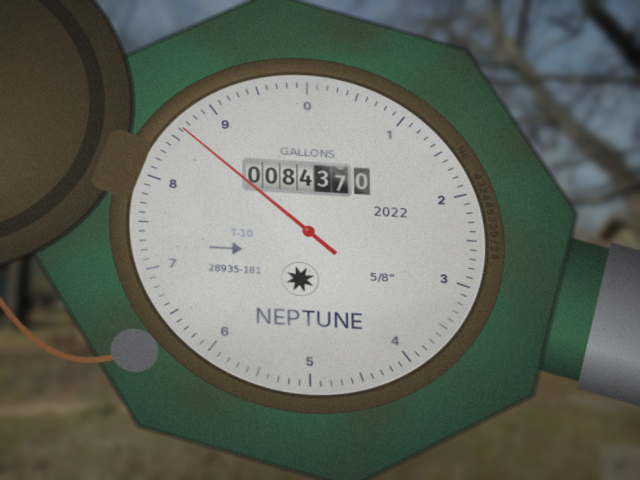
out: 84368.6 gal
